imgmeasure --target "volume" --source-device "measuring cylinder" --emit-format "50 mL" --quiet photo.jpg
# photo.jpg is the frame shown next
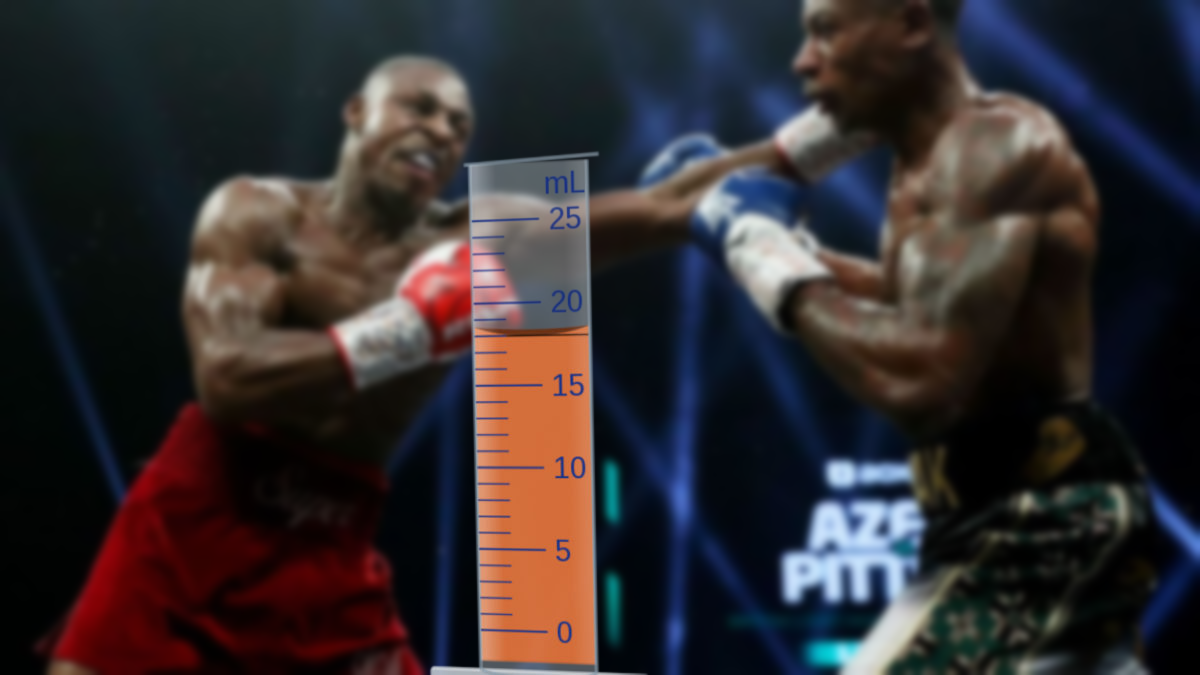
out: 18 mL
